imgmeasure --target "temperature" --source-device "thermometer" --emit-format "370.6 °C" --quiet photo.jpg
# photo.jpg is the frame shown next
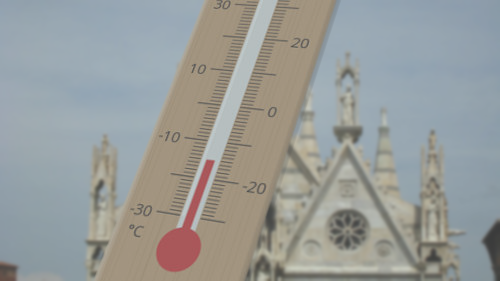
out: -15 °C
